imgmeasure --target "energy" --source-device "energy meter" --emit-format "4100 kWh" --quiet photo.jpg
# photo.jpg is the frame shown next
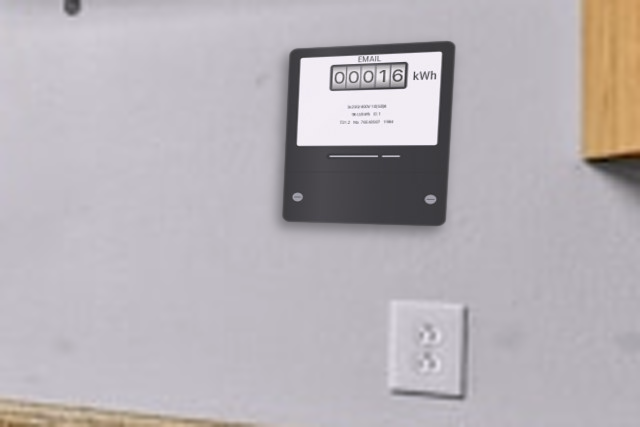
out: 16 kWh
